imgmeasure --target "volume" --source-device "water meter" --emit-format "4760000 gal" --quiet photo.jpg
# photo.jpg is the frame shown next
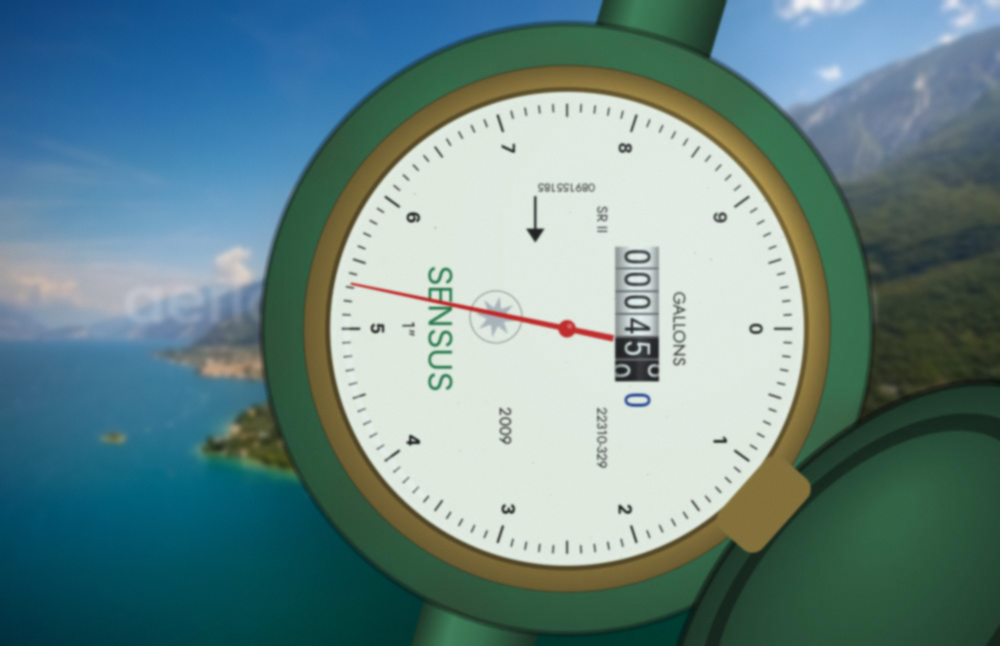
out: 4585.3 gal
